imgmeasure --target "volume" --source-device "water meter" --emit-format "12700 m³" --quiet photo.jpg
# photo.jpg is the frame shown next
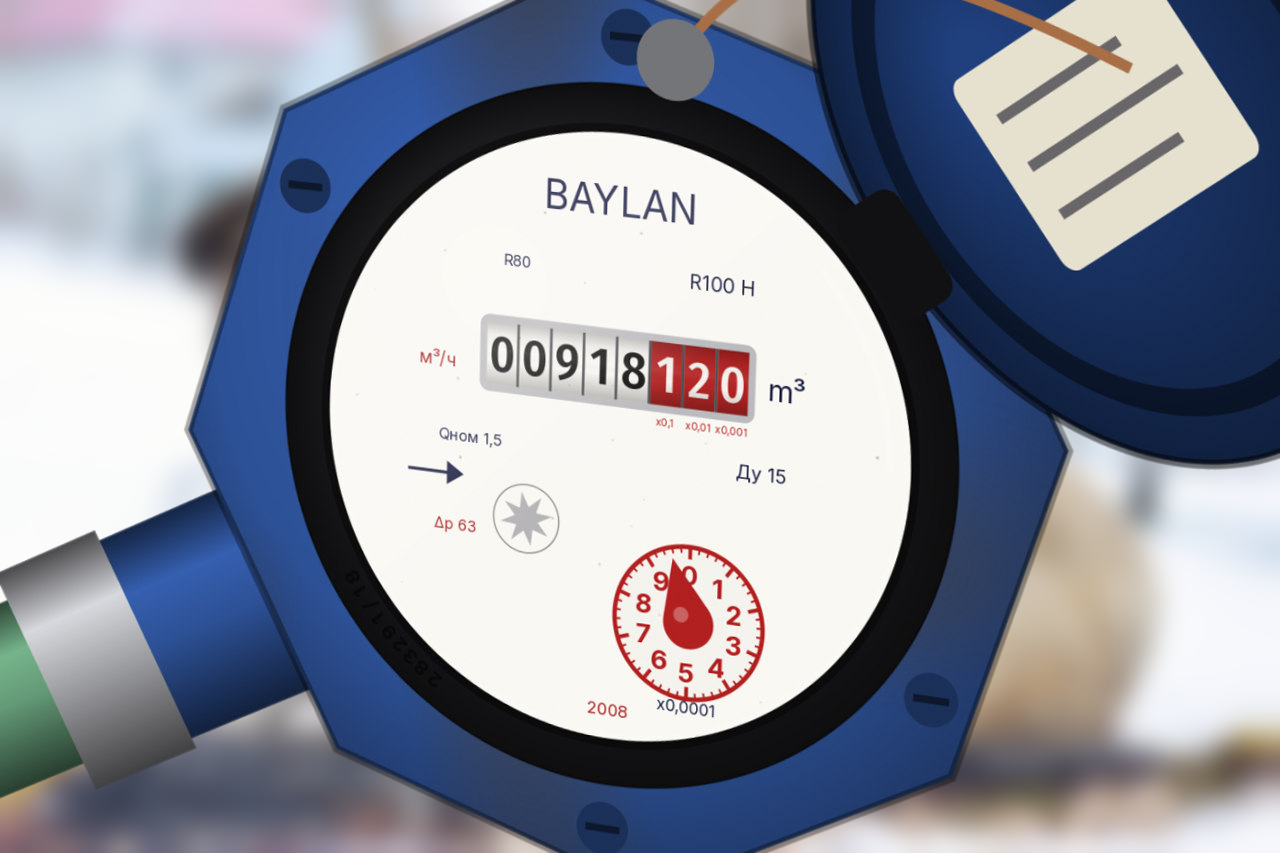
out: 918.1199 m³
